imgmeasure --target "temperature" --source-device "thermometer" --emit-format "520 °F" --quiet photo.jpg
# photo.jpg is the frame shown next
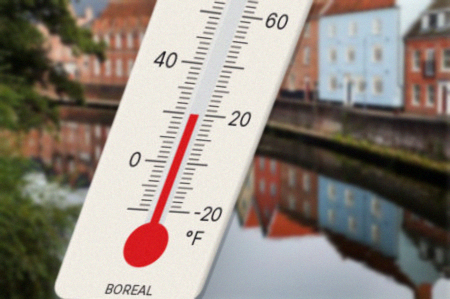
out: 20 °F
